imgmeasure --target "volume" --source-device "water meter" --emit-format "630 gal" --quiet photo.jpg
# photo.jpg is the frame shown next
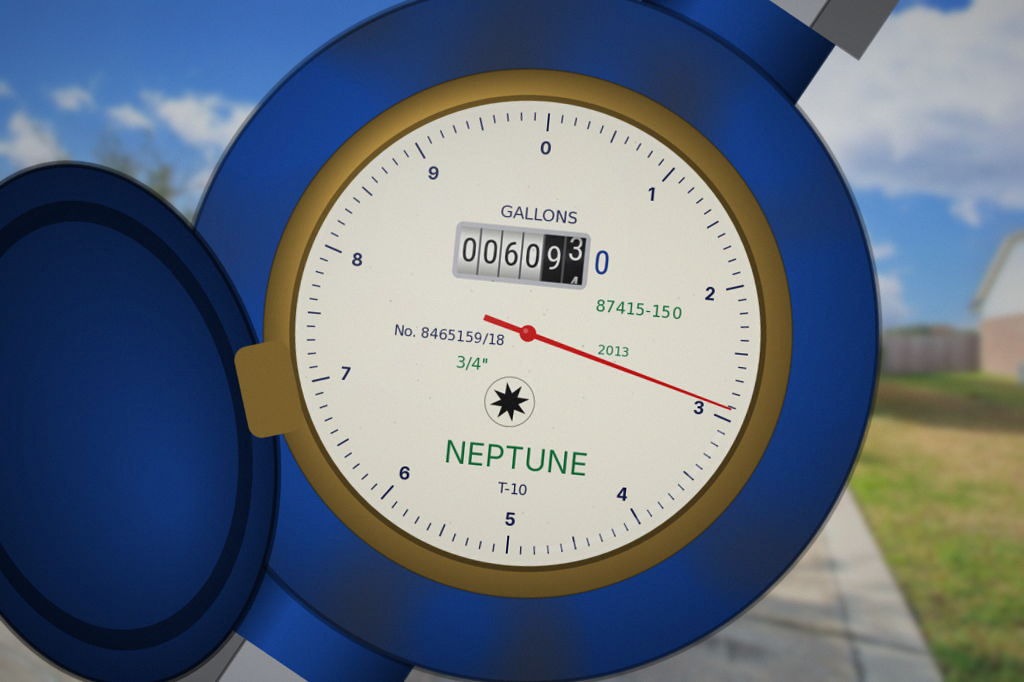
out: 60932.9 gal
